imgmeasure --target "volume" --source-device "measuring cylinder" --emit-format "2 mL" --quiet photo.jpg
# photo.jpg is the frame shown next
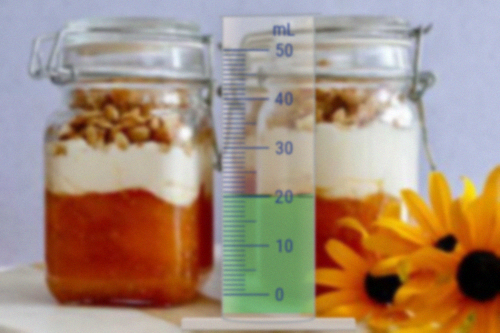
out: 20 mL
